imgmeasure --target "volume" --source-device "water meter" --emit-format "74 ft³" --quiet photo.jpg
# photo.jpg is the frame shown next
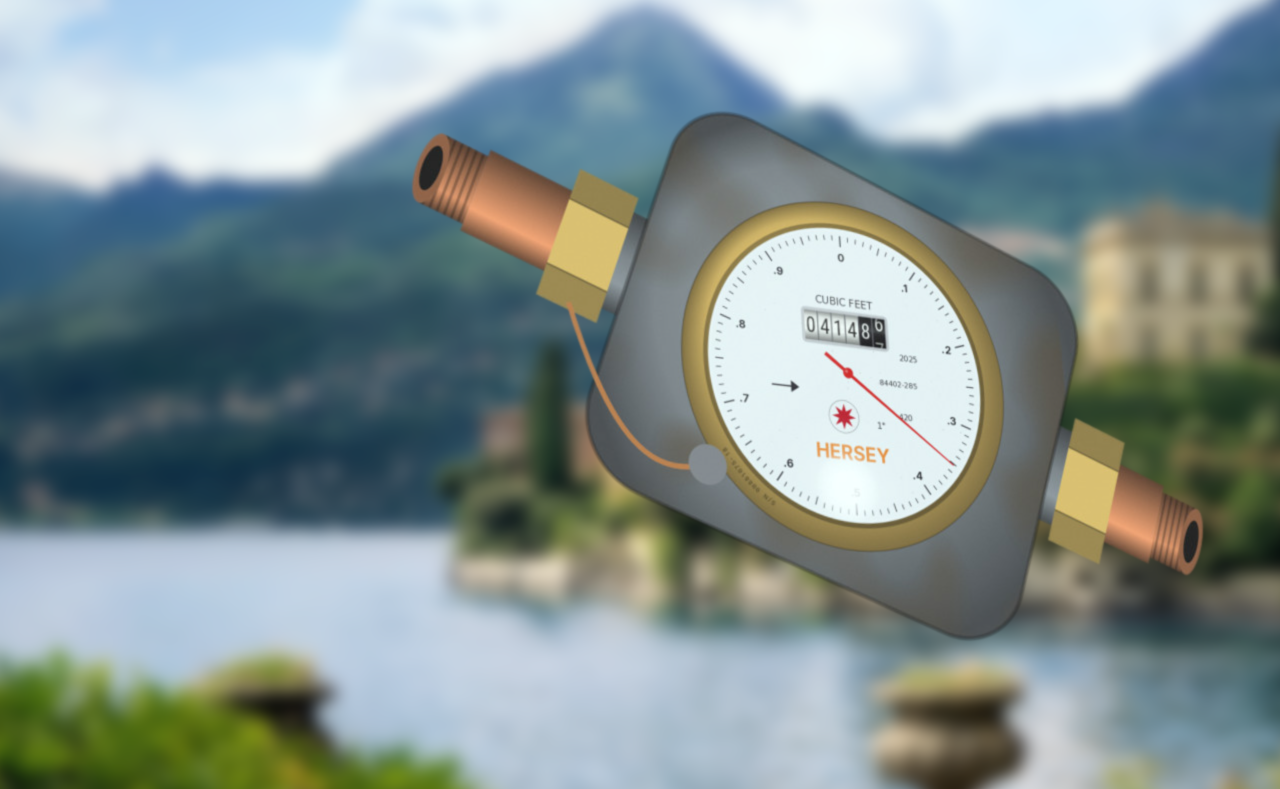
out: 41486.35 ft³
